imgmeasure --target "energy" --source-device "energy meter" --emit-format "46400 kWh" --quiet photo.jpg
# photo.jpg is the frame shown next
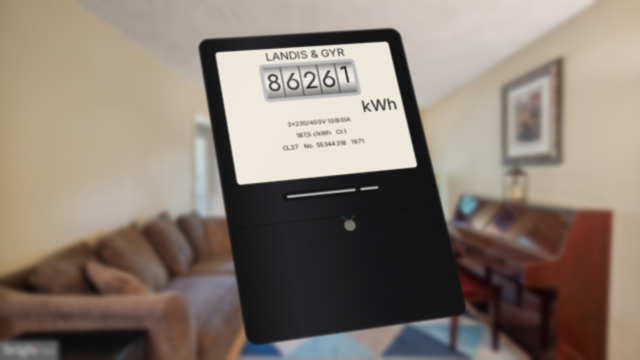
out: 86261 kWh
